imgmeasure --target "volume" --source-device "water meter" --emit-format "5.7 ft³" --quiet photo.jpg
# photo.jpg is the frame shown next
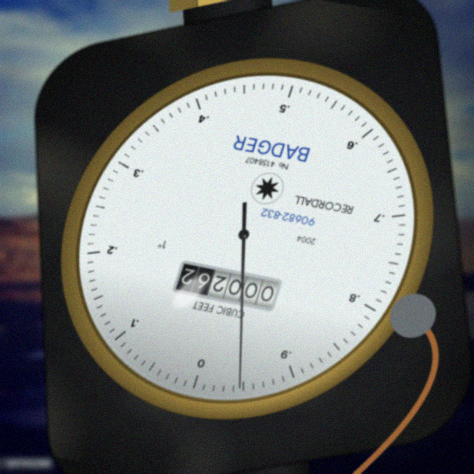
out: 261.95 ft³
